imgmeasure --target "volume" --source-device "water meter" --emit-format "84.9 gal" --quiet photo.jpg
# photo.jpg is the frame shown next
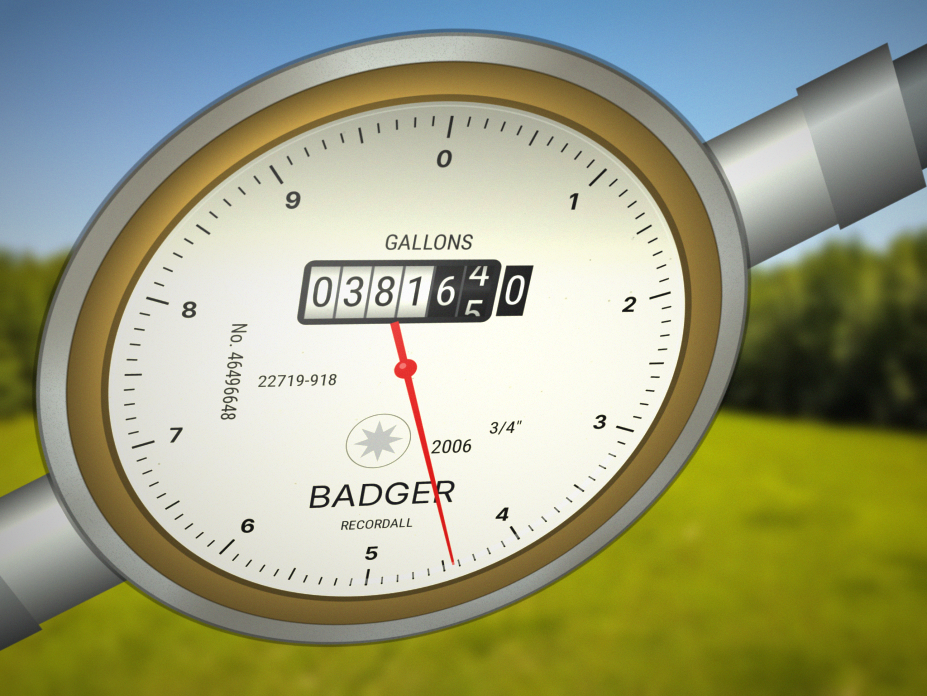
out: 381644.4 gal
